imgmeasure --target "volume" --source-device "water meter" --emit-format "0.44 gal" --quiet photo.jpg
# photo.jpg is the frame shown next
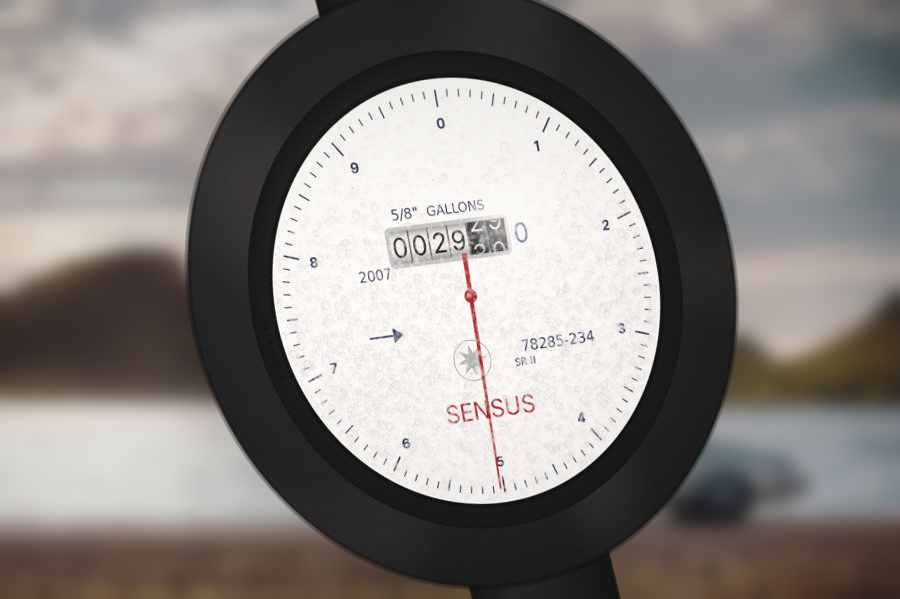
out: 29295.0 gal
